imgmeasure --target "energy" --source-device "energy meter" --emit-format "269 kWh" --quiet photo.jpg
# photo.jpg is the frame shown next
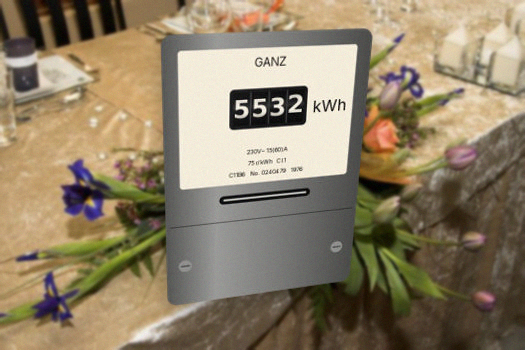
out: 5532 kWh
